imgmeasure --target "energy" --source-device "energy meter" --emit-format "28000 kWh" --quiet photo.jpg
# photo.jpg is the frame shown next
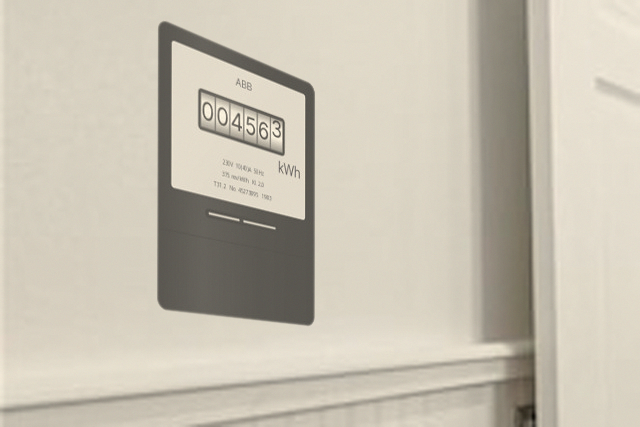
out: 4563 kWh
